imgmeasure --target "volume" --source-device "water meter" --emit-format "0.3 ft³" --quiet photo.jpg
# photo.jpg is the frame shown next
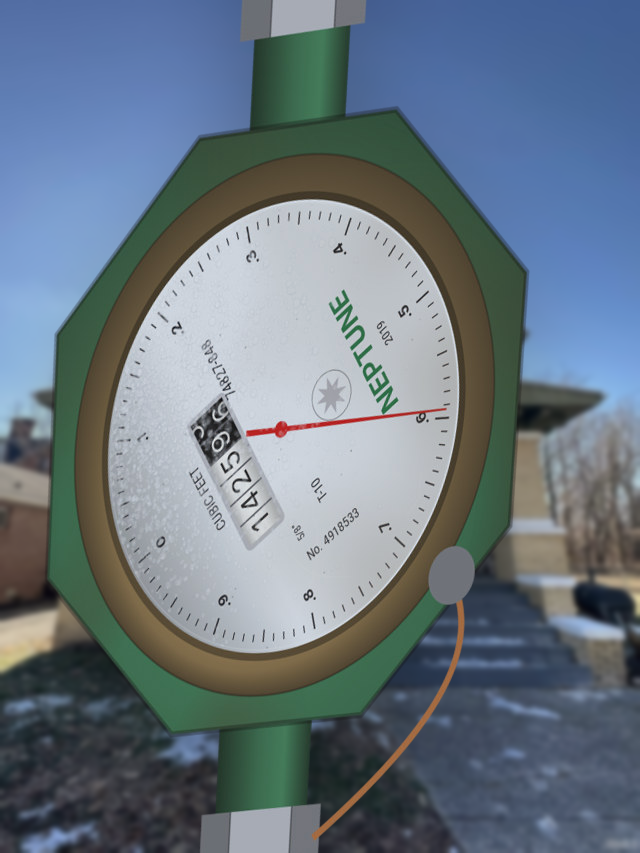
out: 142595.59 ft³
